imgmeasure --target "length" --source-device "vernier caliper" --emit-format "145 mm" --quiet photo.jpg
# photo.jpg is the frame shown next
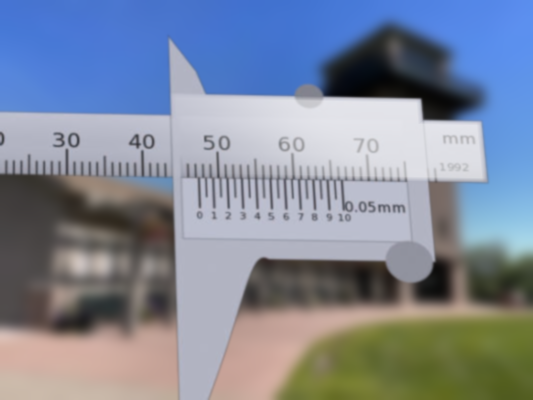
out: 47.4 mm
